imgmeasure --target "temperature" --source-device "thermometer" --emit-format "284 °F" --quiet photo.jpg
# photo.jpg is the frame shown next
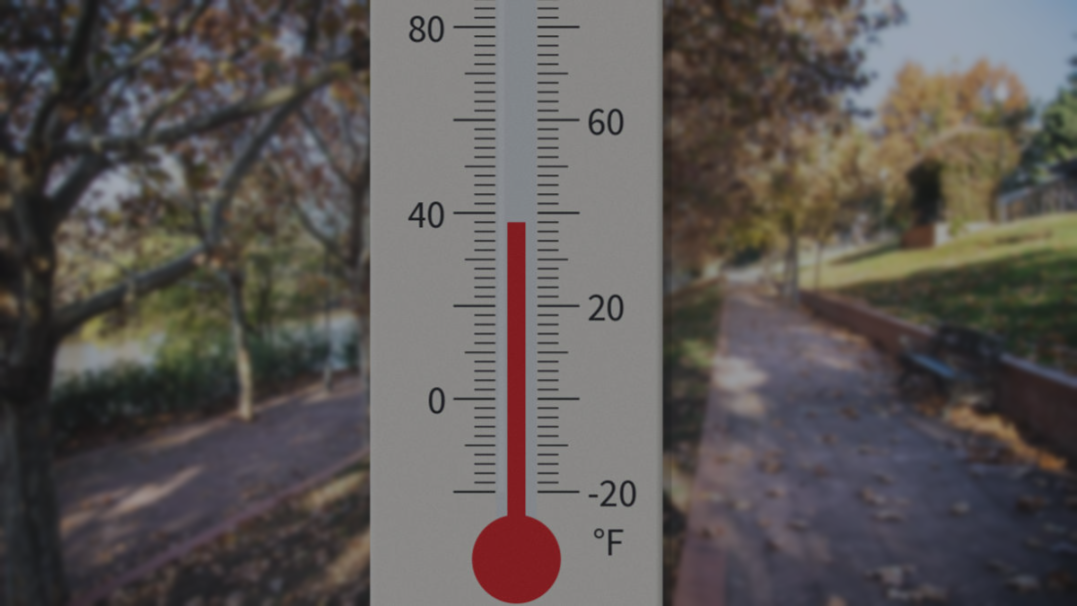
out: 38 °F
